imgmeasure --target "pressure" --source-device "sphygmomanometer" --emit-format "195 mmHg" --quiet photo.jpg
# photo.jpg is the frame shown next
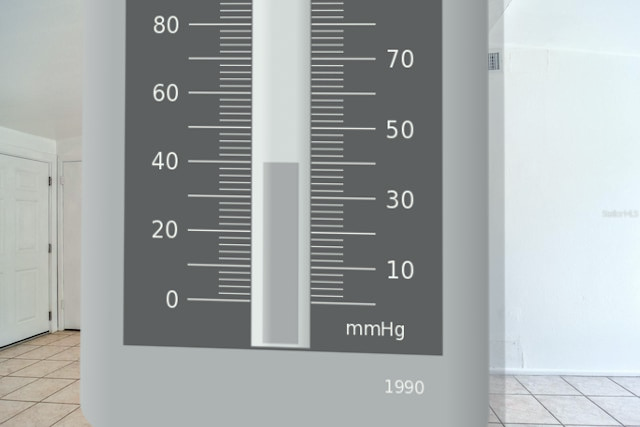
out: 40 mmHg
